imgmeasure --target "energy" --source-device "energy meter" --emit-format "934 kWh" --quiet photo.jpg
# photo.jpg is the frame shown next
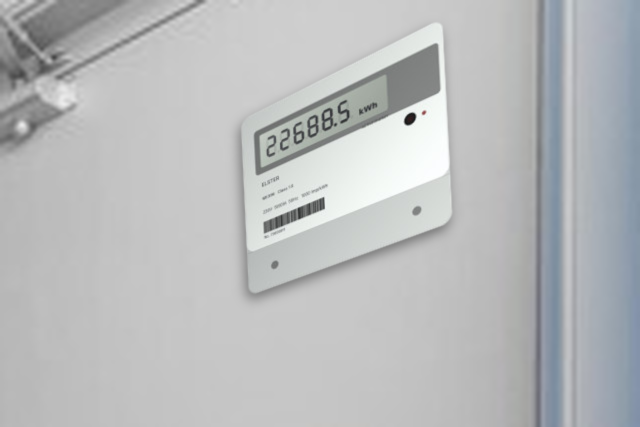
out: 22688.5 kWh
